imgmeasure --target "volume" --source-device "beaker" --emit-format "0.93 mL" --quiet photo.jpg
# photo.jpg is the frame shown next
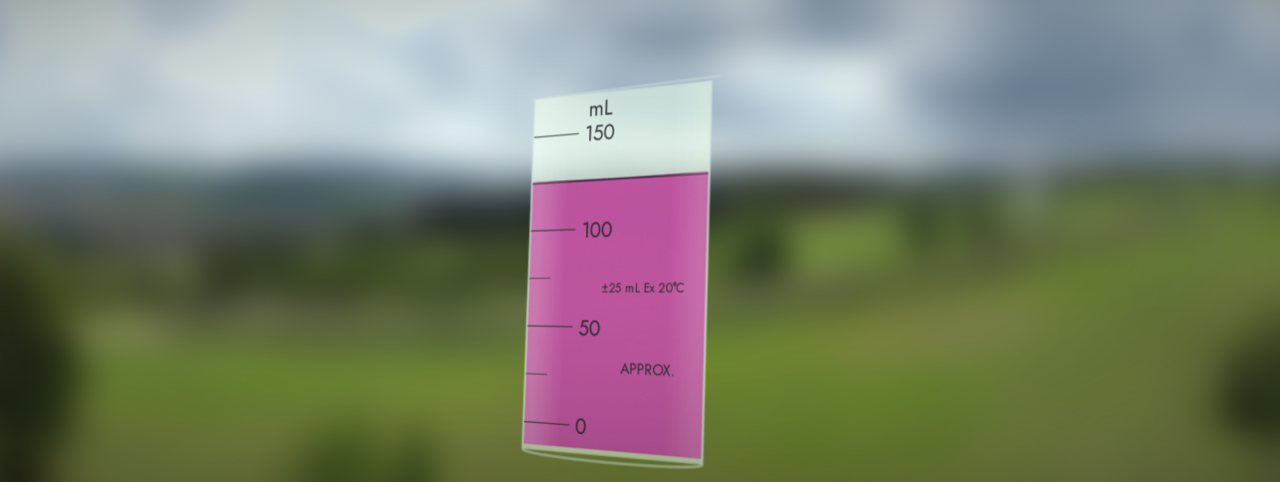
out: 125 mL
